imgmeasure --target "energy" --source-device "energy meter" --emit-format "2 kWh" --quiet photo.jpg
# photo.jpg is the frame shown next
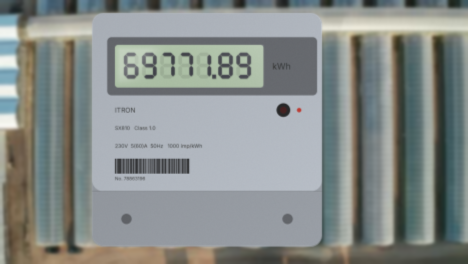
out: 69771.89 kWh
